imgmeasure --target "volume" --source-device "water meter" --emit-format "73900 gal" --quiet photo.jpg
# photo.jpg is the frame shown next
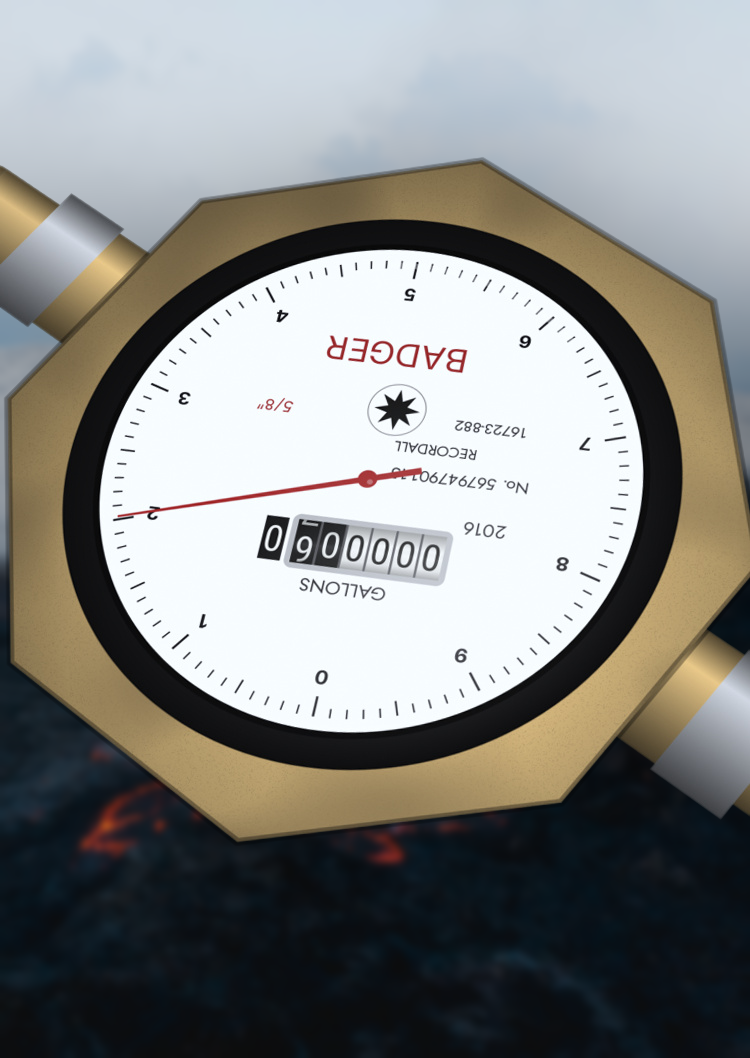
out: 62.0 gal
